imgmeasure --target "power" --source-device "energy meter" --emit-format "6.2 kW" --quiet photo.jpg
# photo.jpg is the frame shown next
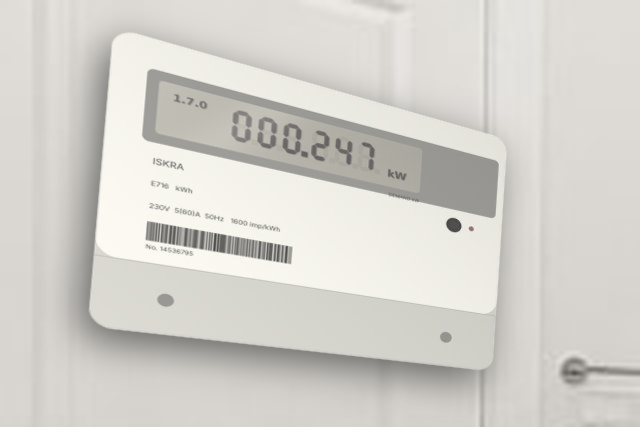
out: 0.247 kW
